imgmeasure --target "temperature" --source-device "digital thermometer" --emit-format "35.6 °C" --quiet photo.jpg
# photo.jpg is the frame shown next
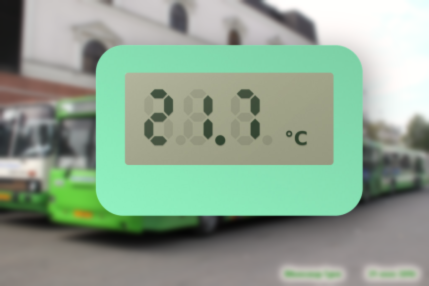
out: 21.7 °C
